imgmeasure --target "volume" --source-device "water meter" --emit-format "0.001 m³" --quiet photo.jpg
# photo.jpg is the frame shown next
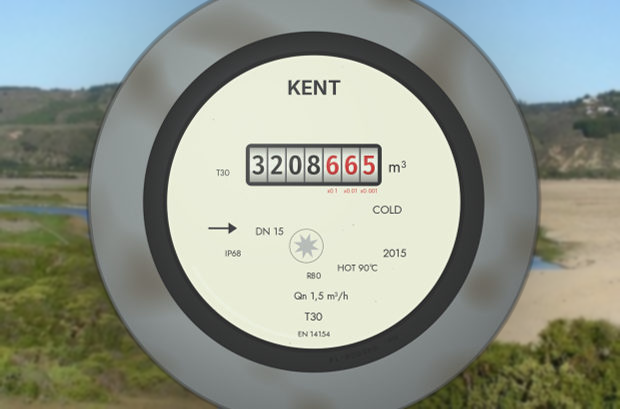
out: 3208.665 m³
